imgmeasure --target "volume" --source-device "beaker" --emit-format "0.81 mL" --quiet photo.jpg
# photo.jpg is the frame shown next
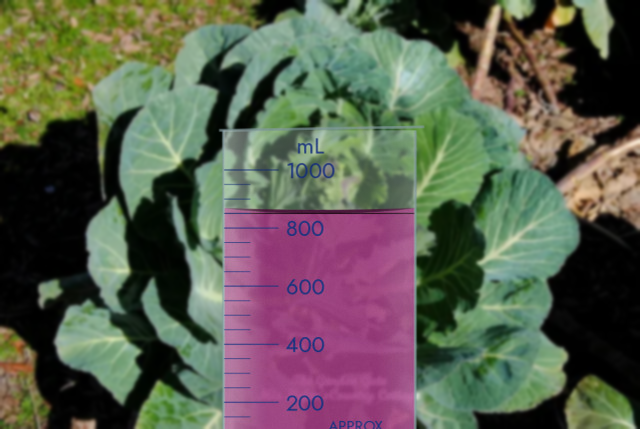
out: 850 mL
